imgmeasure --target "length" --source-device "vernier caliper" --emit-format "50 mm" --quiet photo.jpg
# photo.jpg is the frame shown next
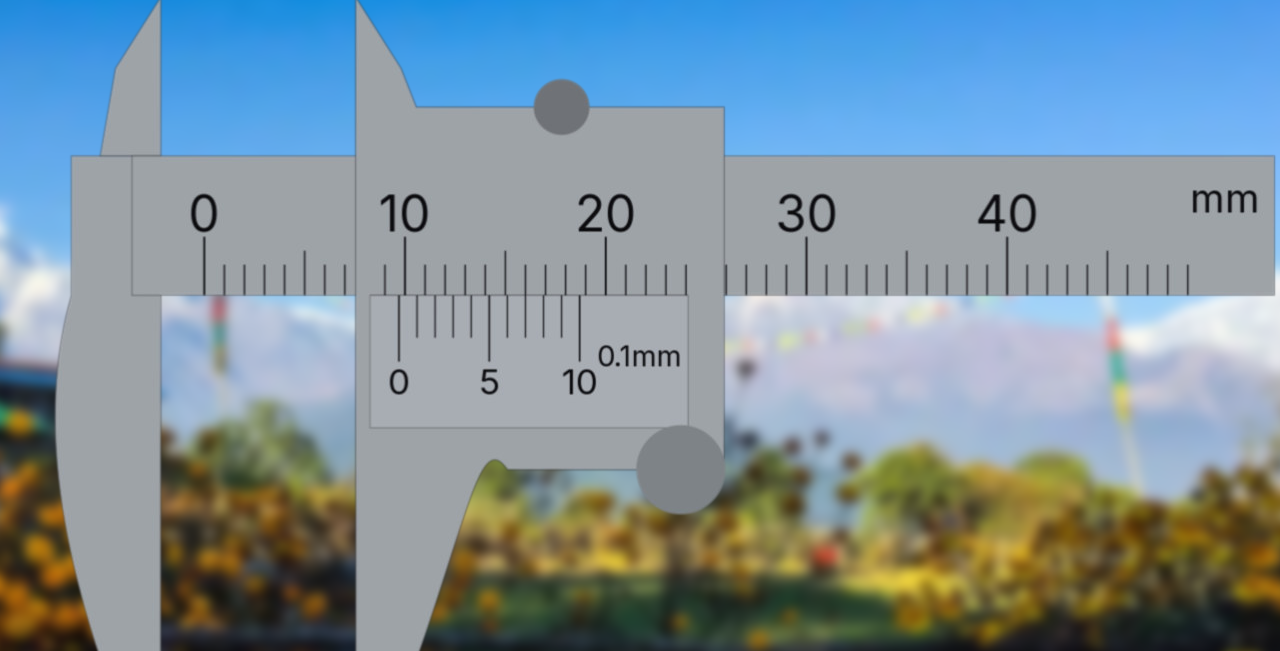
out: 9.7 mm
